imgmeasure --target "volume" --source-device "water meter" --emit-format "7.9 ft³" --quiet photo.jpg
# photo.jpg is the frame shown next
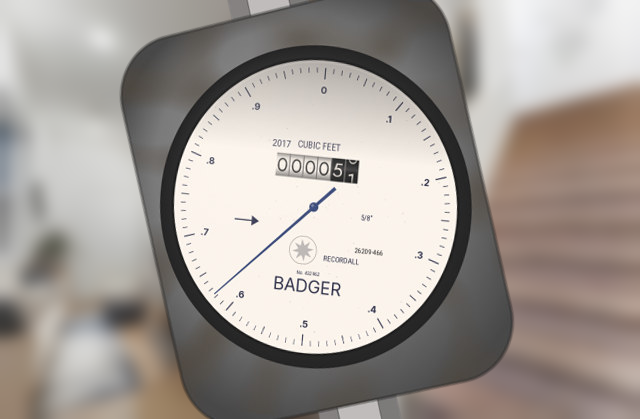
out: 50.62 ft³
